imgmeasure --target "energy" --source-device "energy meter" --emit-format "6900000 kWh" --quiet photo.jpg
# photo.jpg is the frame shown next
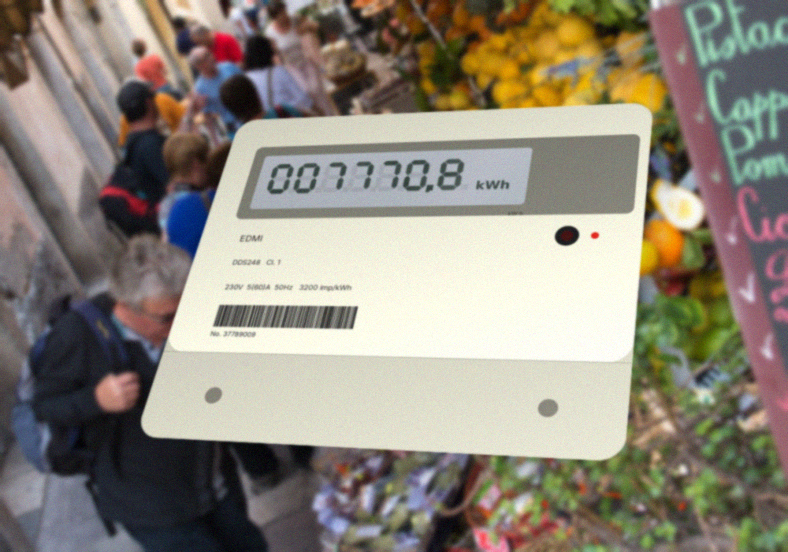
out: 7770.8 kWh
